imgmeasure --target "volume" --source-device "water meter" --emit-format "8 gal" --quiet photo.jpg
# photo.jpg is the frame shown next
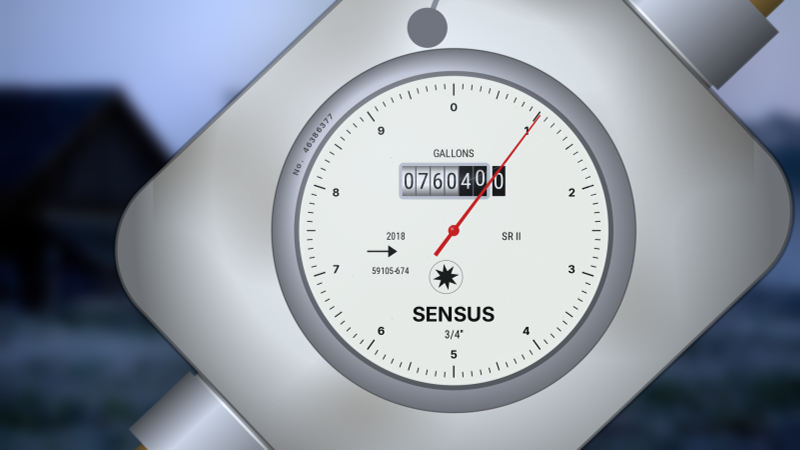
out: 760401.0 gal
